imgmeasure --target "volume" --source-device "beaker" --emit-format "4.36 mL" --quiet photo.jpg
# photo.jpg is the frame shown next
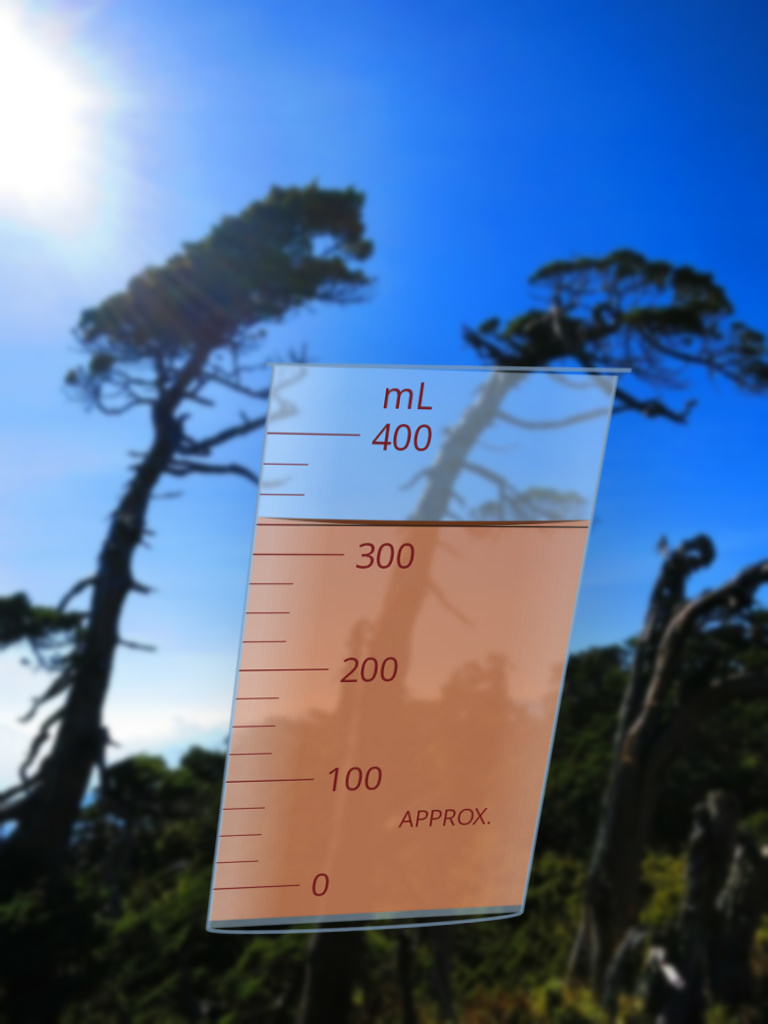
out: 325 mL
